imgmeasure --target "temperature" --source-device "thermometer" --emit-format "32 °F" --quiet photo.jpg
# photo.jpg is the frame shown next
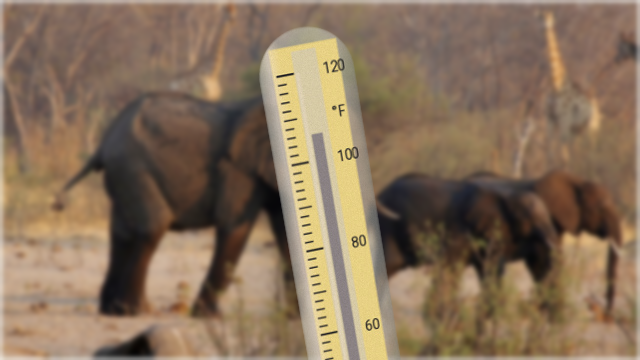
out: 106 °F
